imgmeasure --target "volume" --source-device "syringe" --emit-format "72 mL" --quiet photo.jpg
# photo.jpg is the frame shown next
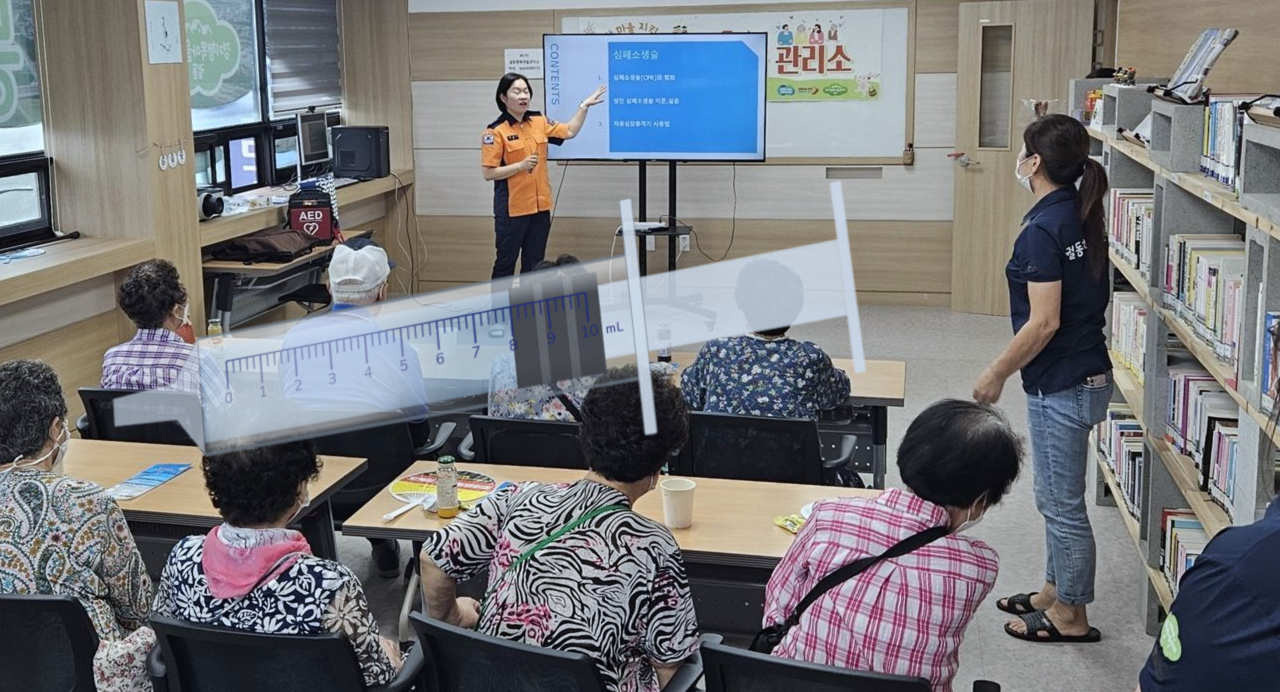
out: 8 mL
